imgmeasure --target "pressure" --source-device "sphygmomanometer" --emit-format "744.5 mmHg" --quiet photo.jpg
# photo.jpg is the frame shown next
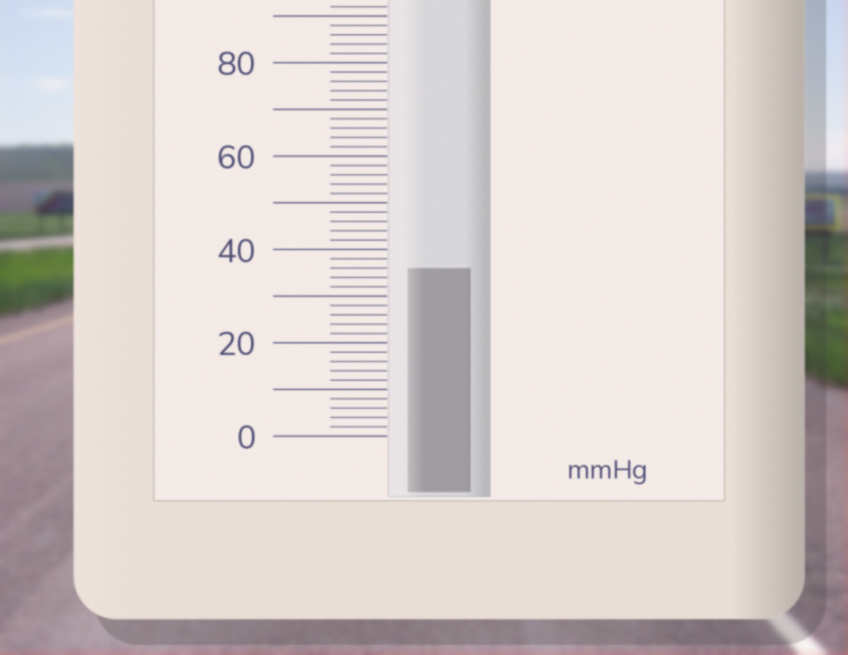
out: 36 mmHg
